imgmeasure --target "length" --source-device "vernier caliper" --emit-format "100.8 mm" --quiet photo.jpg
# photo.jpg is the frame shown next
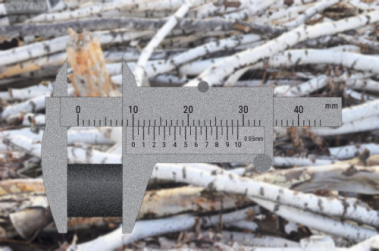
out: 10.0 mm
